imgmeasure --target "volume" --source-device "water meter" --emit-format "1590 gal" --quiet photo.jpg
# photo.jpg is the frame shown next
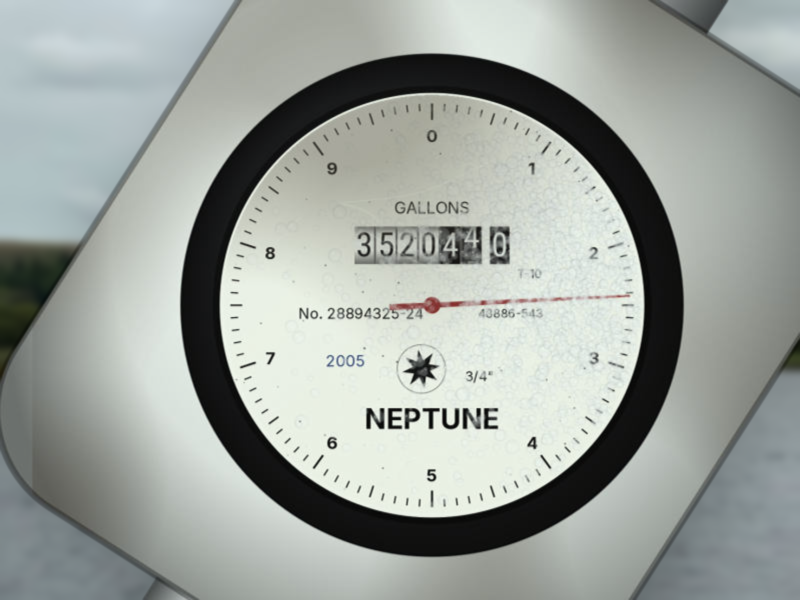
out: 3520442.4 gal
